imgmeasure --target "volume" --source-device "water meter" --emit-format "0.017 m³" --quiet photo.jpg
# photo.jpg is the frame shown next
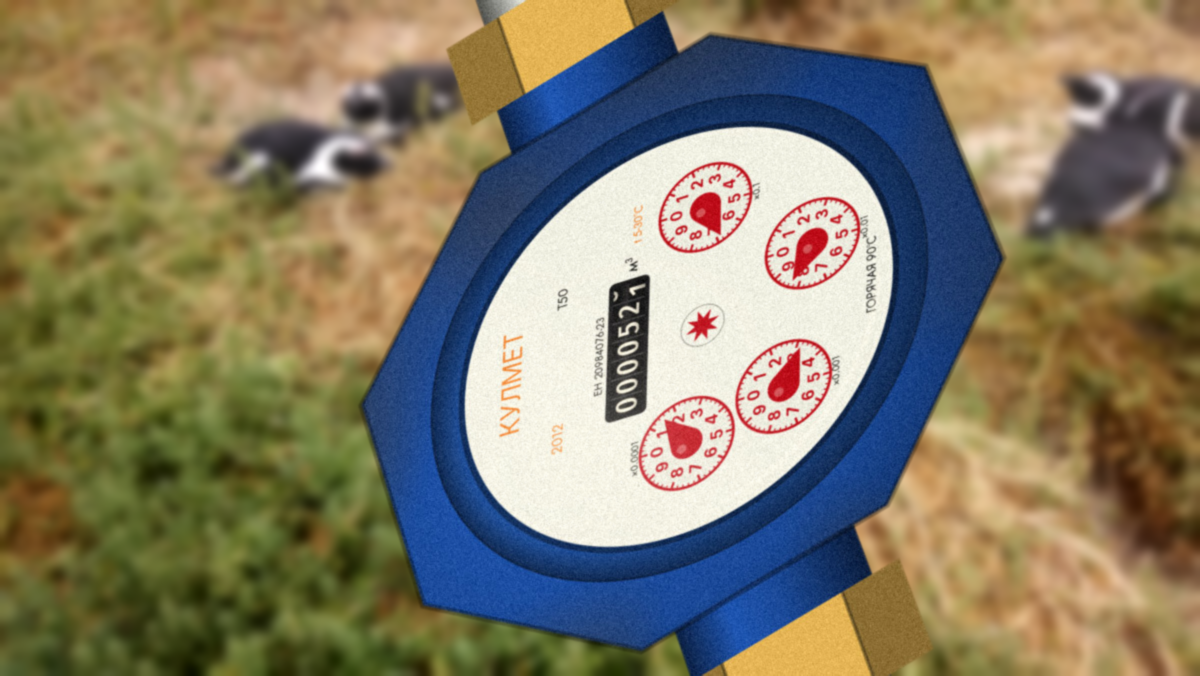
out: 520.6831 m³
